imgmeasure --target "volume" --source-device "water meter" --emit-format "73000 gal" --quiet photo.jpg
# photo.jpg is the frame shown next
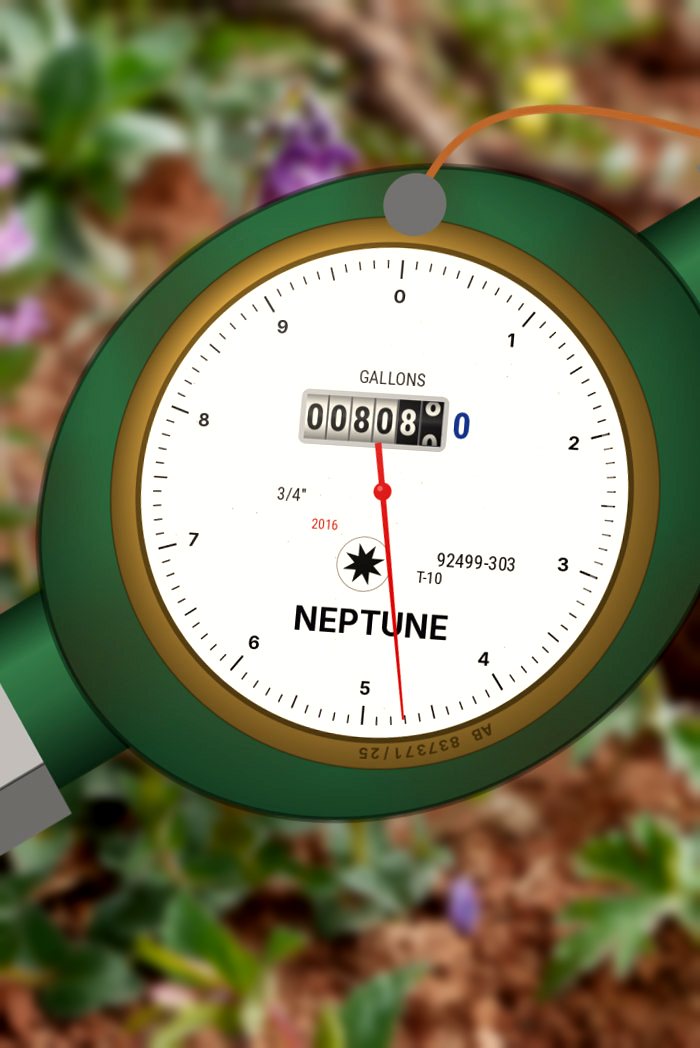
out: 80884.7 gal
